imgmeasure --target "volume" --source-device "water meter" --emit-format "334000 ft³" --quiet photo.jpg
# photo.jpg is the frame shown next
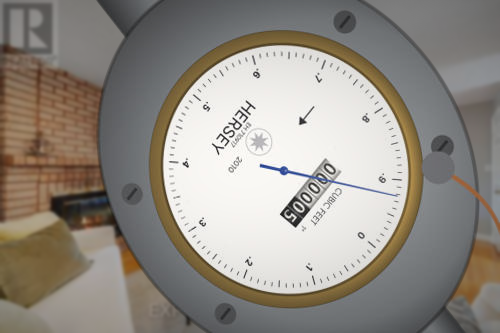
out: 4.92 ft³
